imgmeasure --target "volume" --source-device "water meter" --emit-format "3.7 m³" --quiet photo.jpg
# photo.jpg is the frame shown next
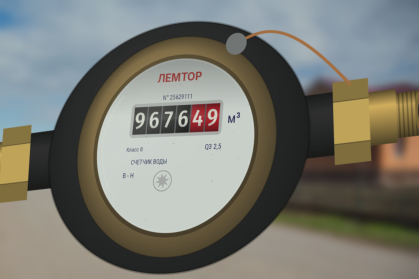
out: 9676.49 m³
